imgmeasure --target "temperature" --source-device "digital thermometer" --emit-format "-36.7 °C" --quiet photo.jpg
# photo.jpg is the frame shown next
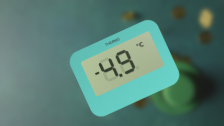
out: -4.9 °C
